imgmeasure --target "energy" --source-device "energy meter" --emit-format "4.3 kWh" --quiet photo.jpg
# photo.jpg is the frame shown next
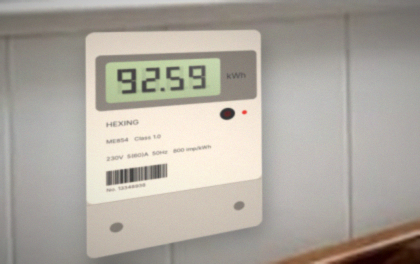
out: 92.59 kWh
